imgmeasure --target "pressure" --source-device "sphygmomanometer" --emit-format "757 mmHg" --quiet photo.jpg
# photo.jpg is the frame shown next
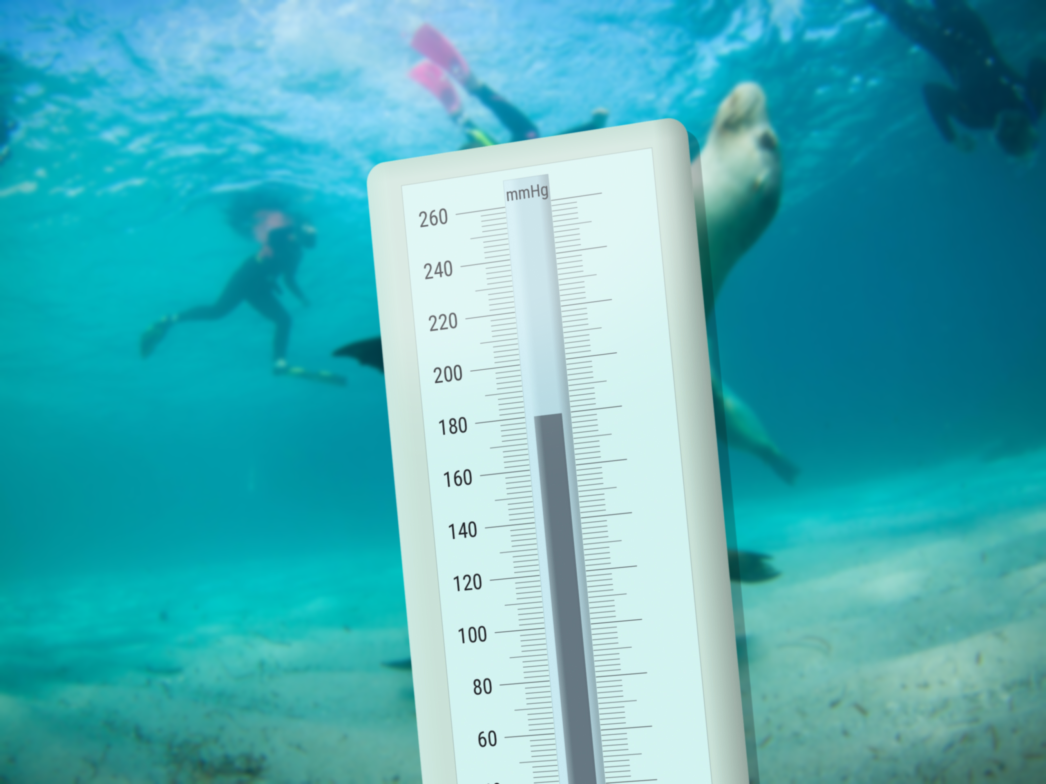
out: 180 mmHg
